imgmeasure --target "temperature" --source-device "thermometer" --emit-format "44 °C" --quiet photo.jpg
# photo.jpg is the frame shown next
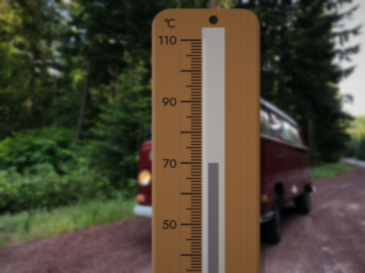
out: 70 °C
